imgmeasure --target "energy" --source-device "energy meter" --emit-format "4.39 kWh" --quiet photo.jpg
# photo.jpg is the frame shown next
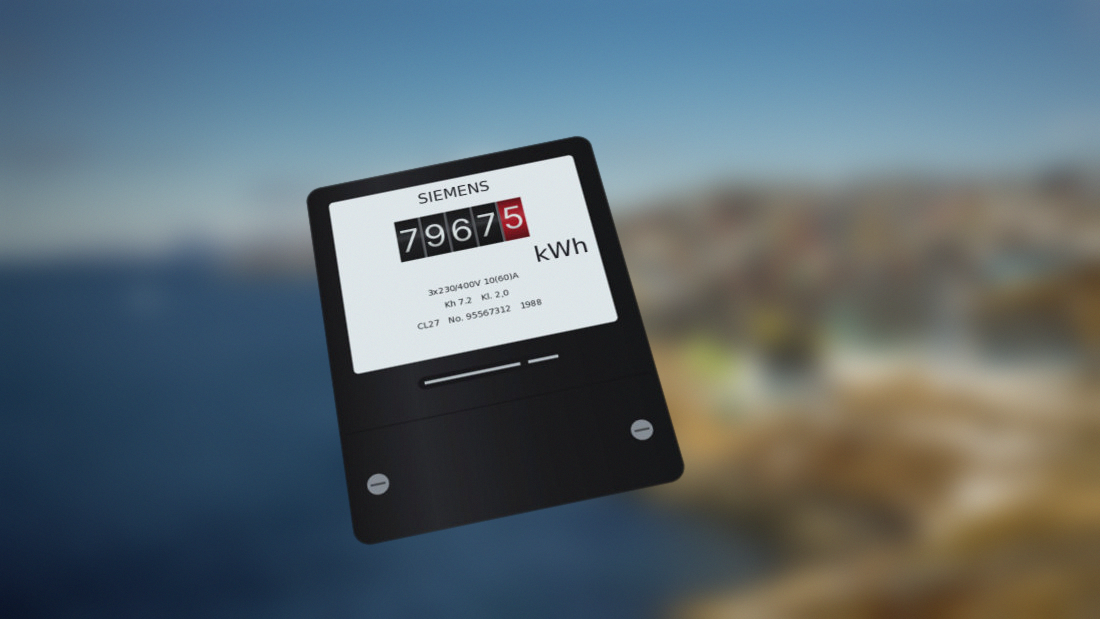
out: 7967.5 kWh
